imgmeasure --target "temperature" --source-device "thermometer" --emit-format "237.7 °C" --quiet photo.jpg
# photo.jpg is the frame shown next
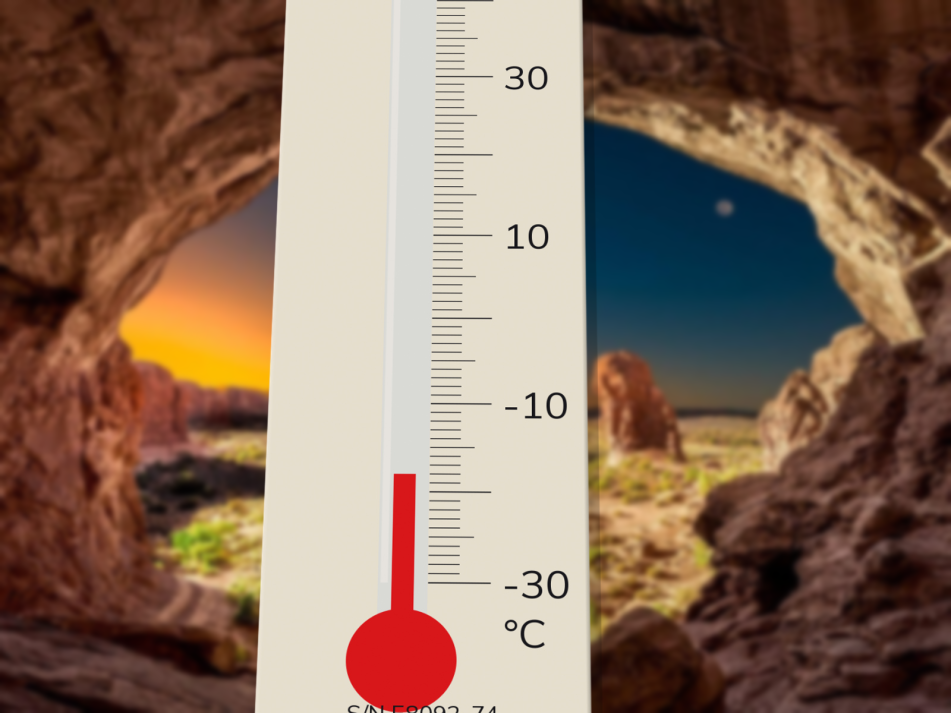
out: -18 °C
